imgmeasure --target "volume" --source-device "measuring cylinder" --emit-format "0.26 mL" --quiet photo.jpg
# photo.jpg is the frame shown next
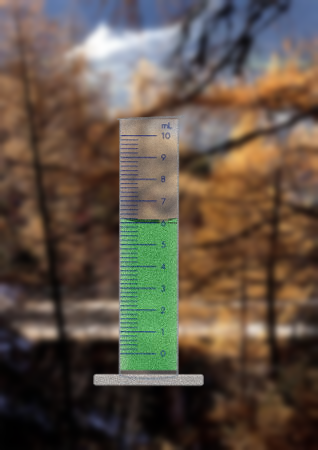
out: 6 mL
